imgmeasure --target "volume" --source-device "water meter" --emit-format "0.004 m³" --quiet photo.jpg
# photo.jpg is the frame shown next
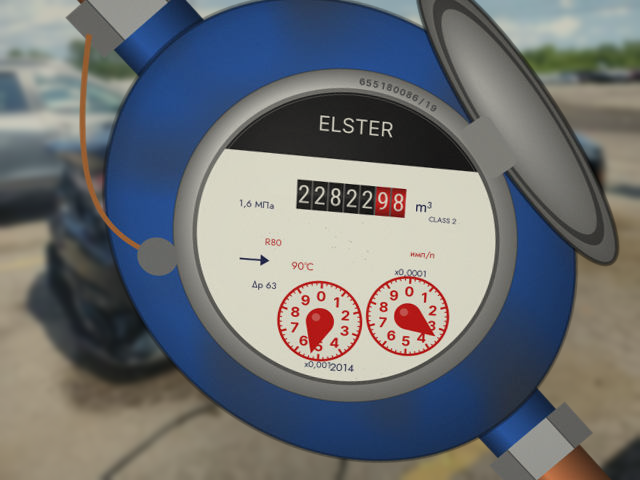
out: 22822.9853 m³
